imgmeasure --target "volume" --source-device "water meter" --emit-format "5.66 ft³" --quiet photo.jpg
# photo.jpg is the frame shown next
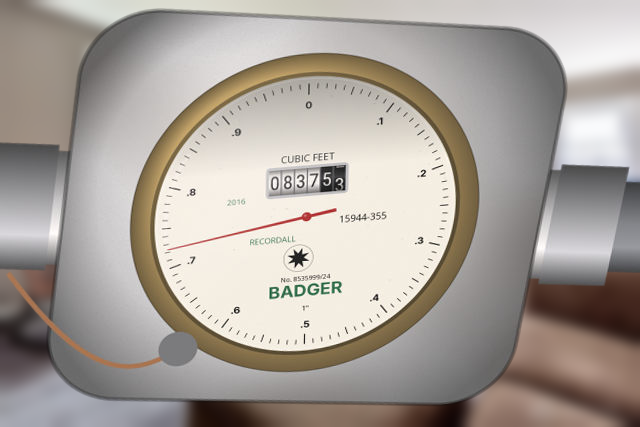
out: 83752.72 ft³
